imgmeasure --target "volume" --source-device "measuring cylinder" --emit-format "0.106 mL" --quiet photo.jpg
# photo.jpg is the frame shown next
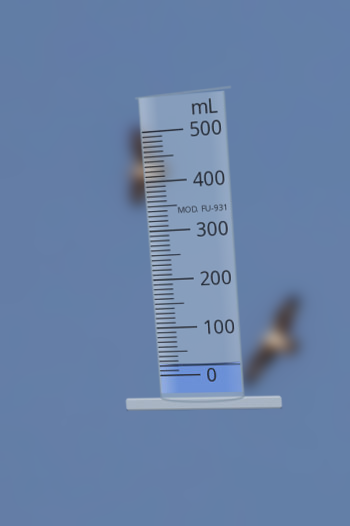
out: 20 mL
